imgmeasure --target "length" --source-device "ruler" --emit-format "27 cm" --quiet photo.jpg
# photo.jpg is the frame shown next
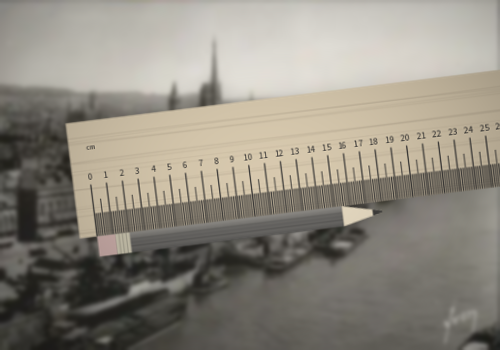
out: 18 cm
